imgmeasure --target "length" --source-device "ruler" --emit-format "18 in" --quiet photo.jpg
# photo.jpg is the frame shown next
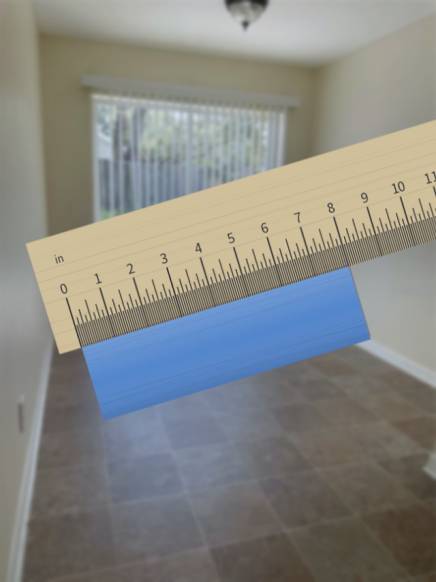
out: 8 in
